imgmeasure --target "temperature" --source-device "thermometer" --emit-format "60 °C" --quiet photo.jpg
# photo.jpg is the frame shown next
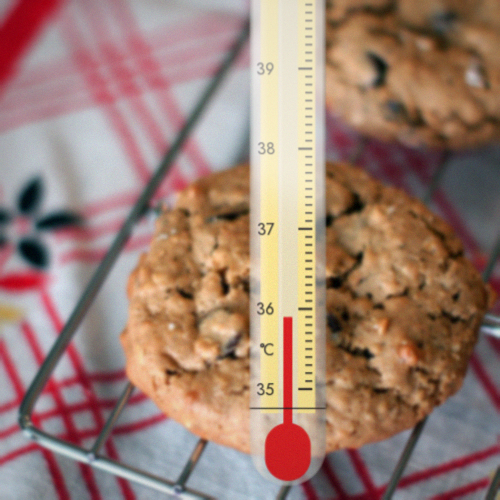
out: 35.9 °C
